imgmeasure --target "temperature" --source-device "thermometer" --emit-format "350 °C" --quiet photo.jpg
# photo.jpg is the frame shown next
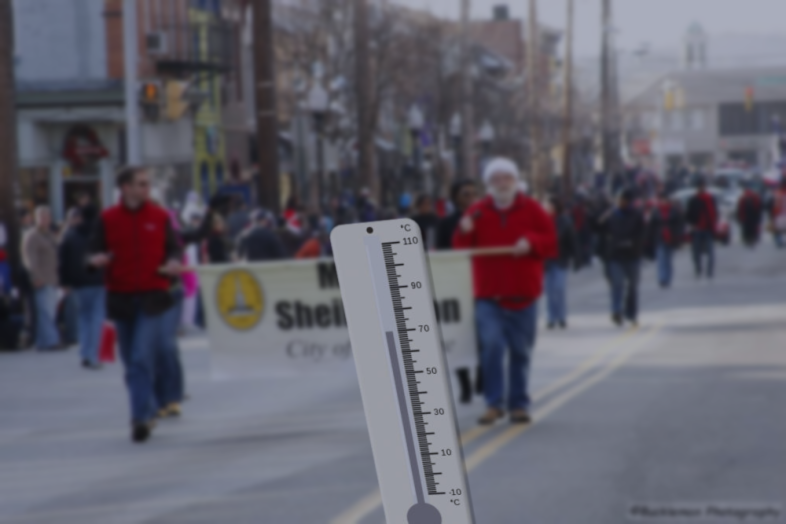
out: 70 °C
